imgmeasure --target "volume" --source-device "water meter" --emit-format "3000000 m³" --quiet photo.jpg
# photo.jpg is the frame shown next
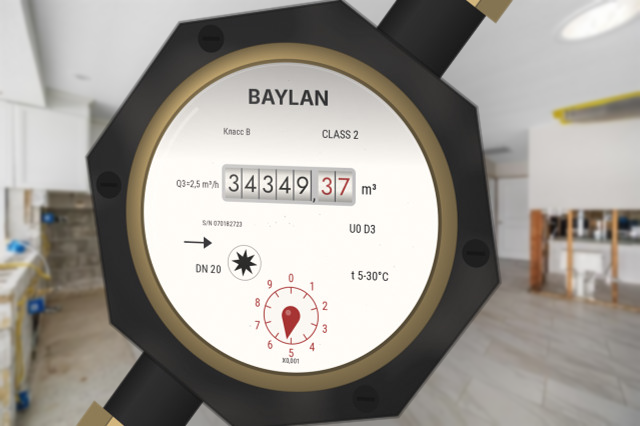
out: 34349.375 m³
